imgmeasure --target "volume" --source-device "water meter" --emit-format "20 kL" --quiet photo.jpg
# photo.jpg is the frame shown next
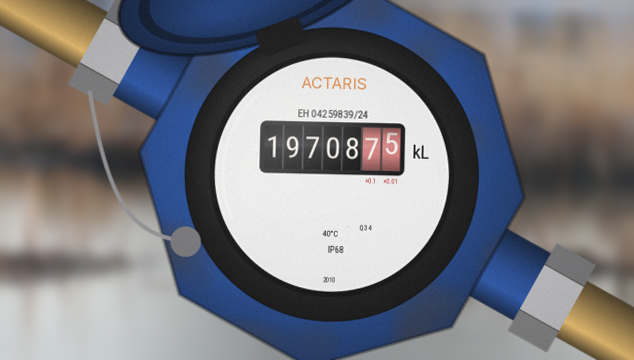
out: 19708.75 kL
